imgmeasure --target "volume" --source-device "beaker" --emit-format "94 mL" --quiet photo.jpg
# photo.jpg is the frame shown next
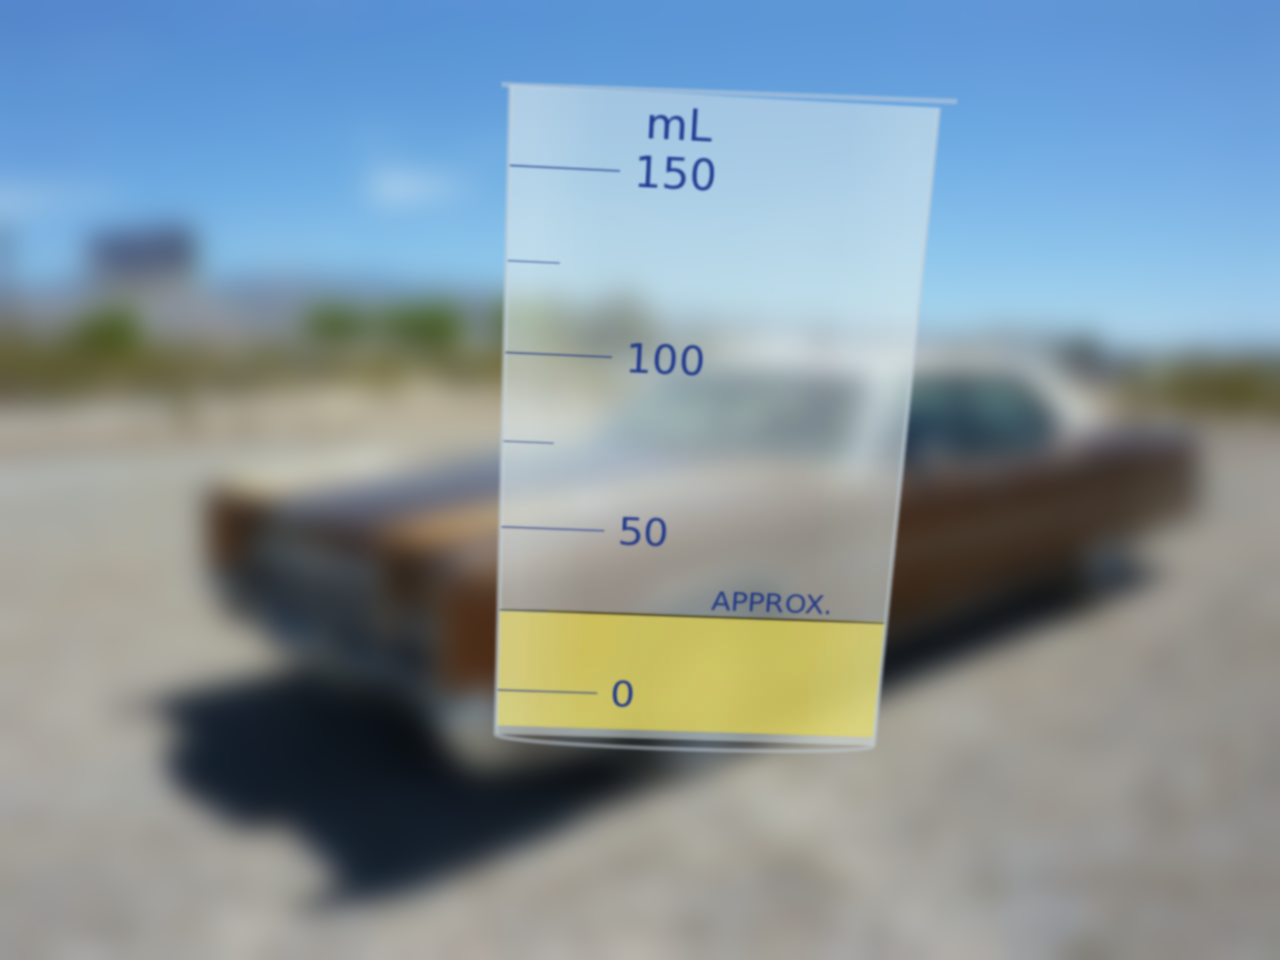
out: 25 mL
